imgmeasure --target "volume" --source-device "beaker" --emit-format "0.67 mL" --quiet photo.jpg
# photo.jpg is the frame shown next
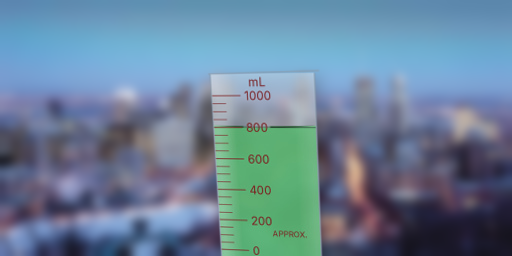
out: 800 mL
